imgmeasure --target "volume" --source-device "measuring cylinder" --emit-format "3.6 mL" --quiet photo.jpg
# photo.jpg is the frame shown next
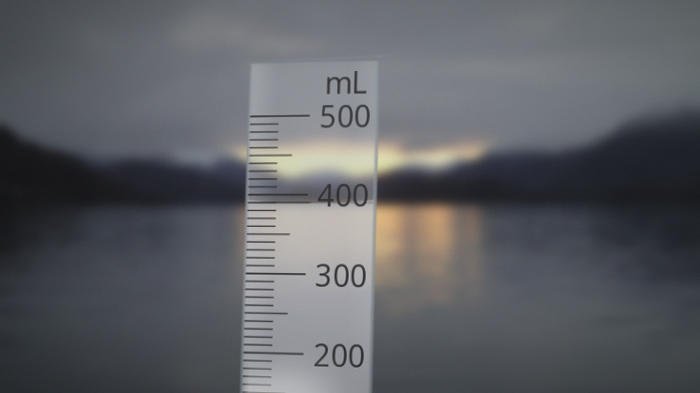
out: 390 mL
